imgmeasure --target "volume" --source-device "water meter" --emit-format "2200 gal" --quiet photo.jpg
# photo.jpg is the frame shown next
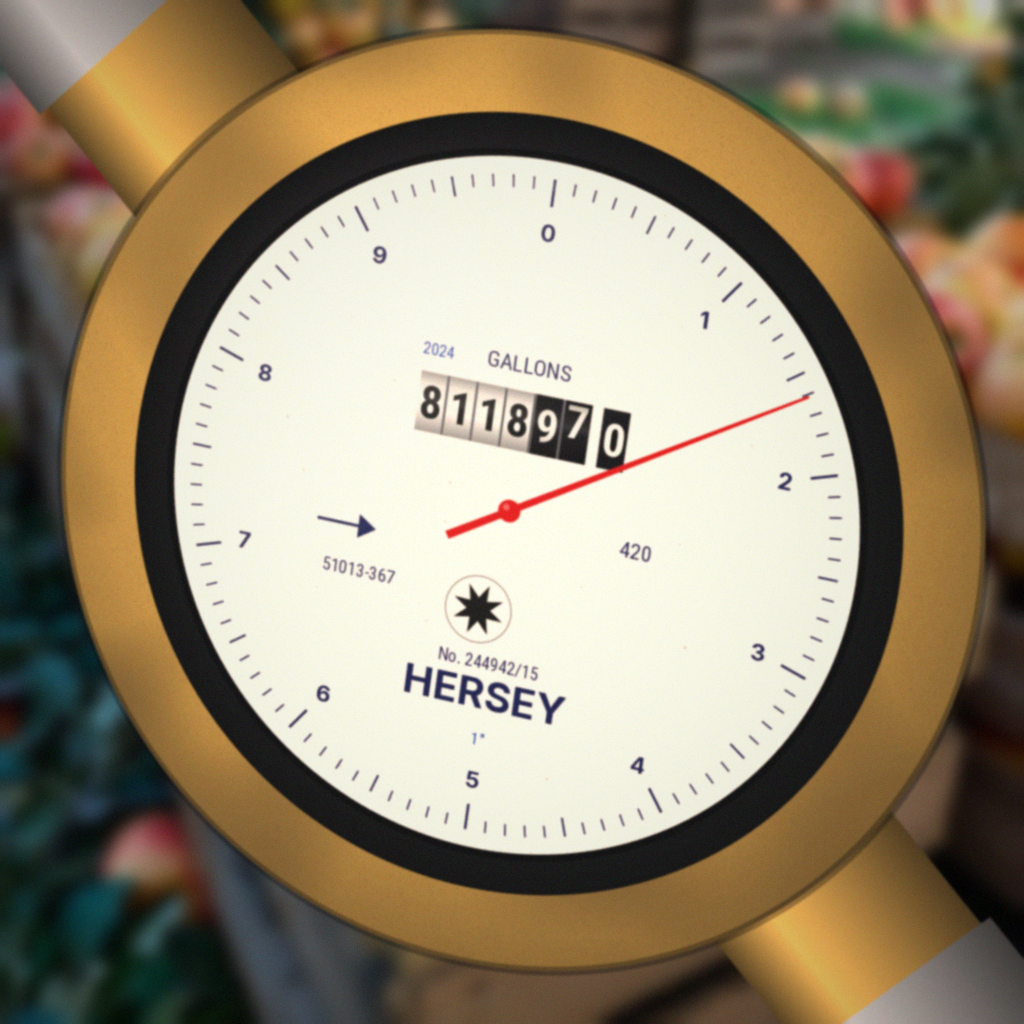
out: 8118971.6 gal
